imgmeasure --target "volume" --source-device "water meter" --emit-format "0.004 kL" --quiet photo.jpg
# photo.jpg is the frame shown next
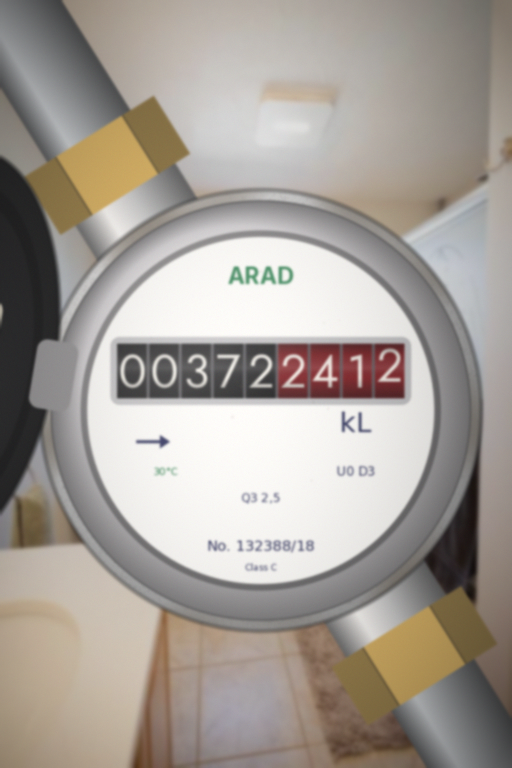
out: 372.2412 kL
